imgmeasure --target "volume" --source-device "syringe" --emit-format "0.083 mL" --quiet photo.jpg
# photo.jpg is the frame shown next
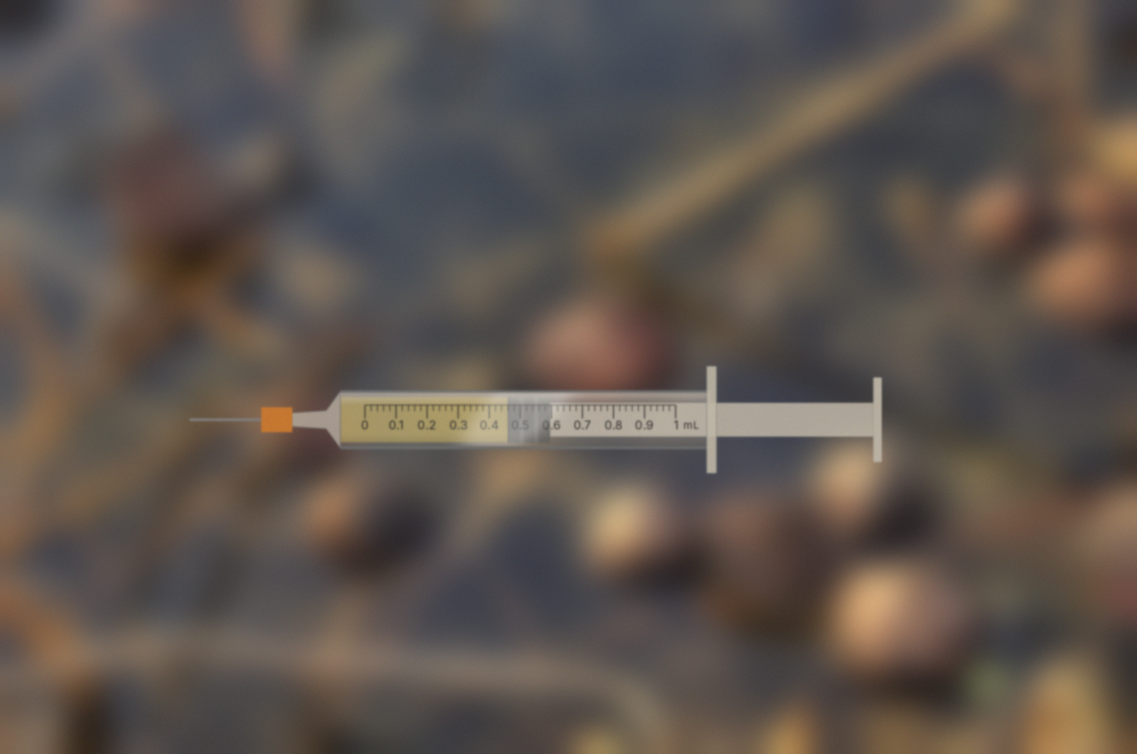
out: 0.46 mL
